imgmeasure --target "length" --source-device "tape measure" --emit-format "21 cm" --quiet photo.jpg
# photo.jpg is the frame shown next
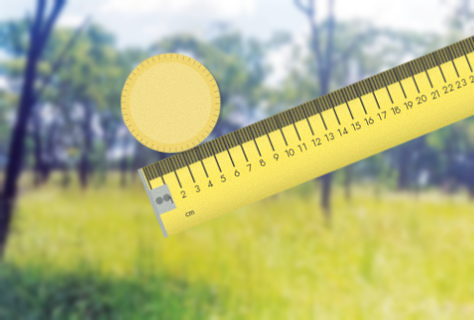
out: 7 cm
